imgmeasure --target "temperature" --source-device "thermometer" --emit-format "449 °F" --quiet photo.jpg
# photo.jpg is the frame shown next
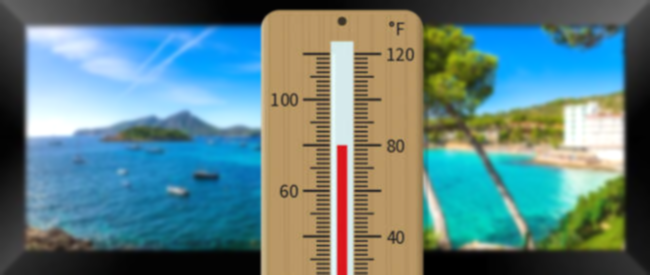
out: 80 °F
